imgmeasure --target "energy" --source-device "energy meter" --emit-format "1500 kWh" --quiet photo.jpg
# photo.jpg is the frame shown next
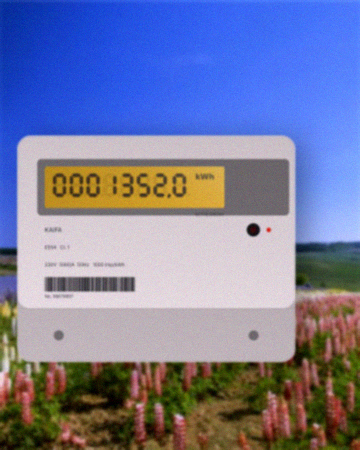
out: 1352.0 kWh
